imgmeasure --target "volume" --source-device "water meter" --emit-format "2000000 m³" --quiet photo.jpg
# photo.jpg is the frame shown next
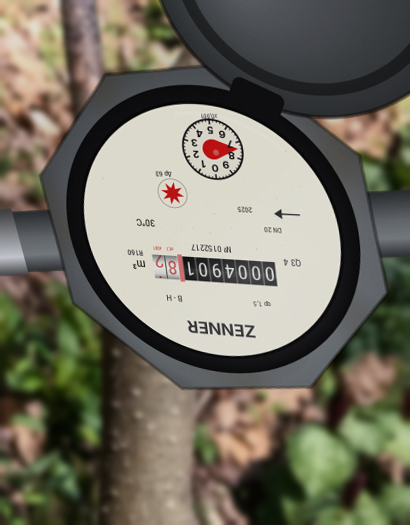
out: 4901.817 m³
